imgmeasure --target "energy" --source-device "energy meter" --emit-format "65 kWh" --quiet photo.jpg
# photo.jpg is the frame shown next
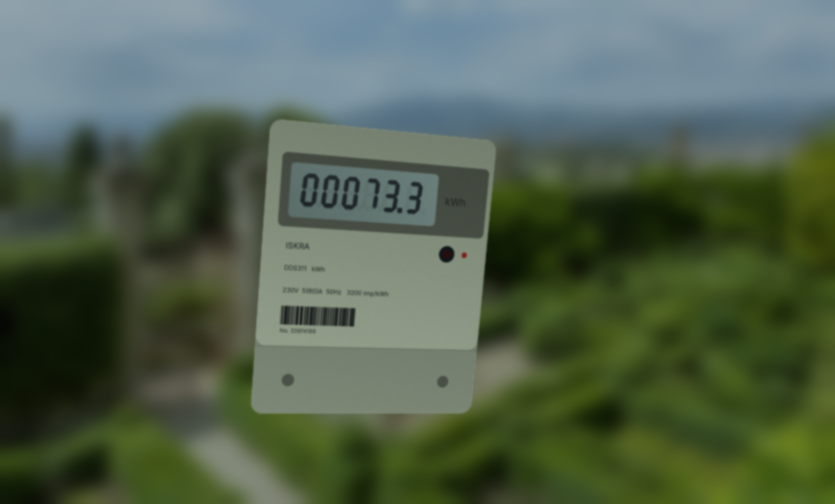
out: 73.3 kWh
